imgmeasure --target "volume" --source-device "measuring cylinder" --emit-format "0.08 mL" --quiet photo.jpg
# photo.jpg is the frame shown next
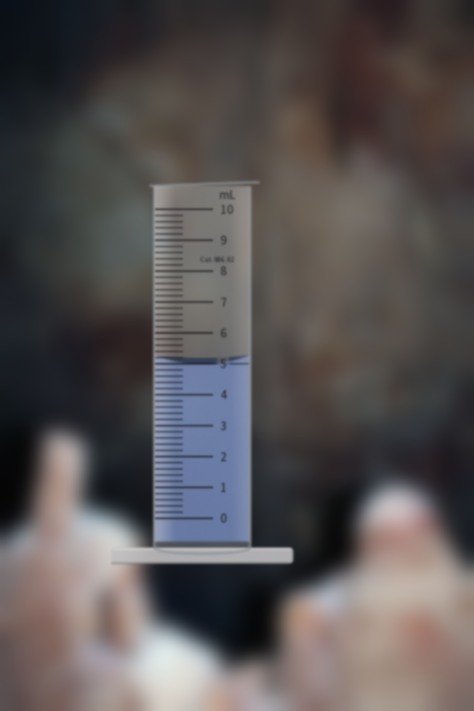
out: 5 mL
